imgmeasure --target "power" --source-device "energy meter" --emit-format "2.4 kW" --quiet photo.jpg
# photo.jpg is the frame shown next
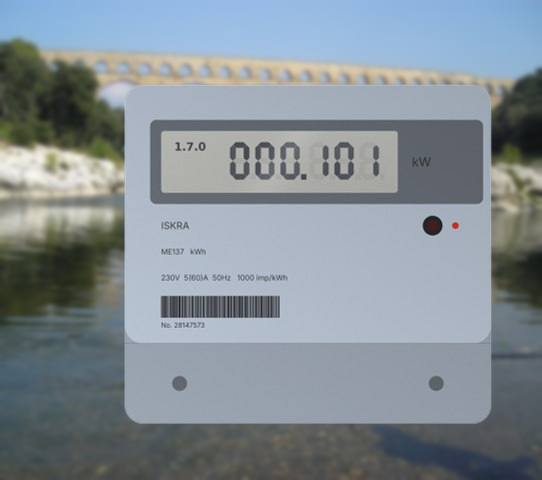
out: 0.101 kW
